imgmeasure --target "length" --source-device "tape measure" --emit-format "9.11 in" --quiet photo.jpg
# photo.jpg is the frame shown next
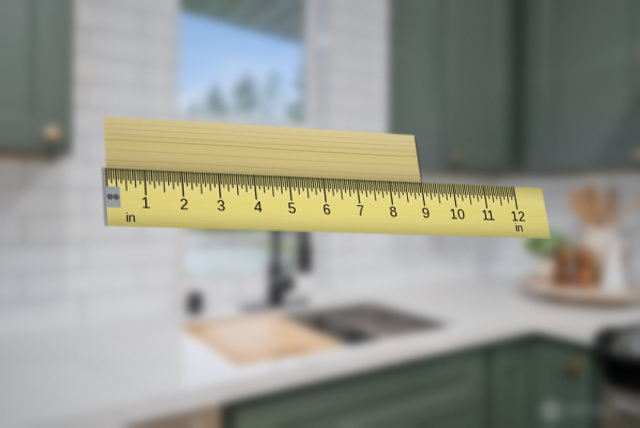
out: 9 in
